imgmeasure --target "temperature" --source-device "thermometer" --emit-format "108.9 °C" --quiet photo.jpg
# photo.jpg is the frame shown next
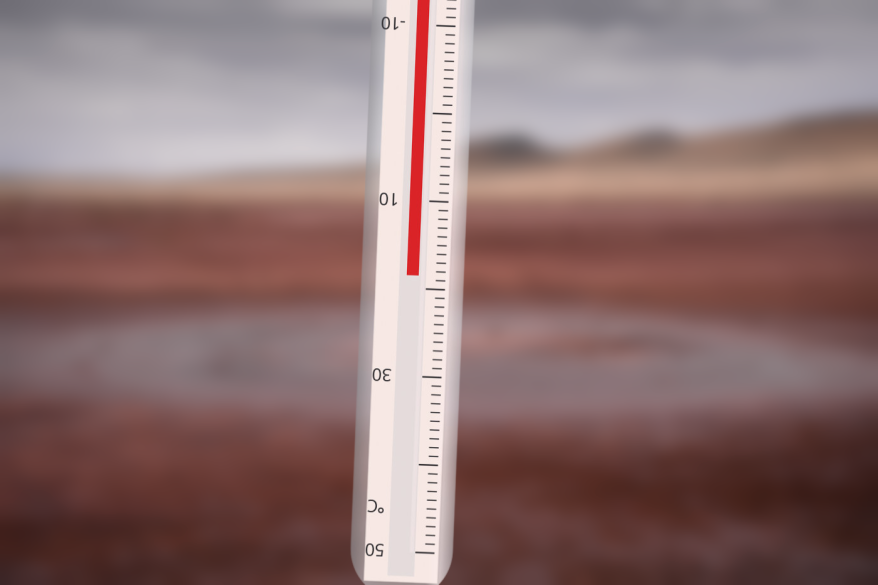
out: 18.5 °C
